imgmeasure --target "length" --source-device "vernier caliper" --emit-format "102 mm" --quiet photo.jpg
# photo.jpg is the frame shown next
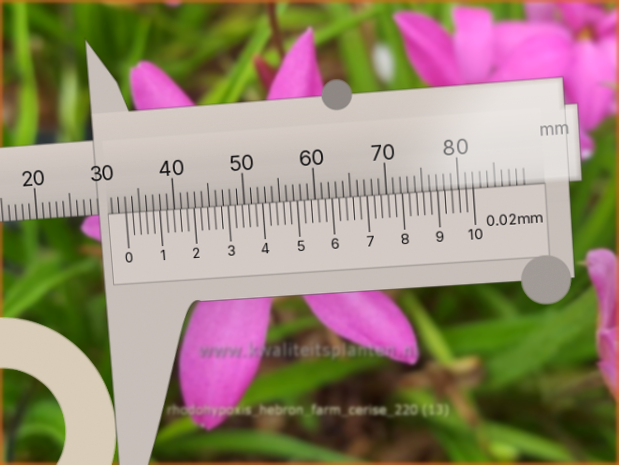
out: 33.0 mm
